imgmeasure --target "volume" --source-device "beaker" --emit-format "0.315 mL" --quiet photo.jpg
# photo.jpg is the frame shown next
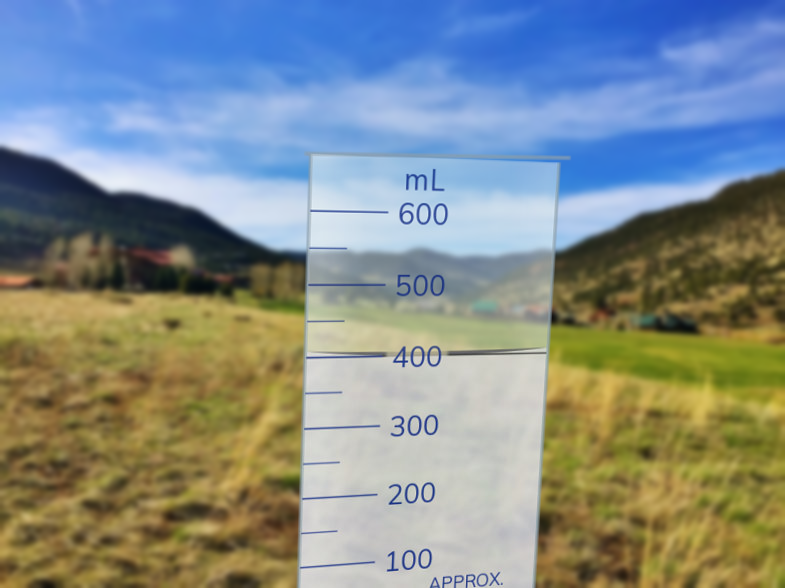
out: 400 mL
